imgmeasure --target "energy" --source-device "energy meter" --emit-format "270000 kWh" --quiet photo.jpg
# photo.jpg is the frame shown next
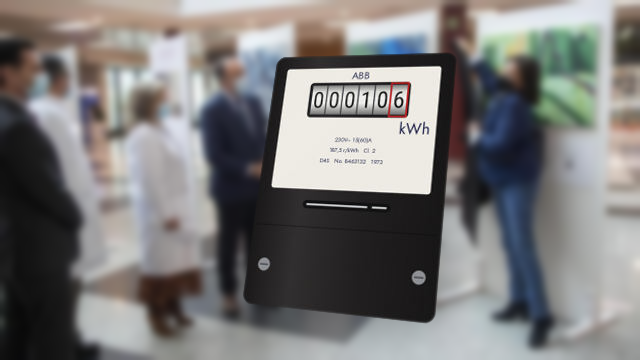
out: 10.6 kWh
